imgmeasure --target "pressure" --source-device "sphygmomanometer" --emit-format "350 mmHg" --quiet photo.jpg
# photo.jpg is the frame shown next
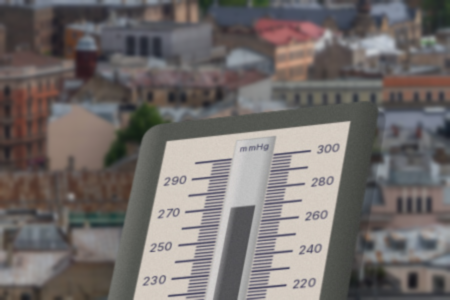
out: 270 mmHg
